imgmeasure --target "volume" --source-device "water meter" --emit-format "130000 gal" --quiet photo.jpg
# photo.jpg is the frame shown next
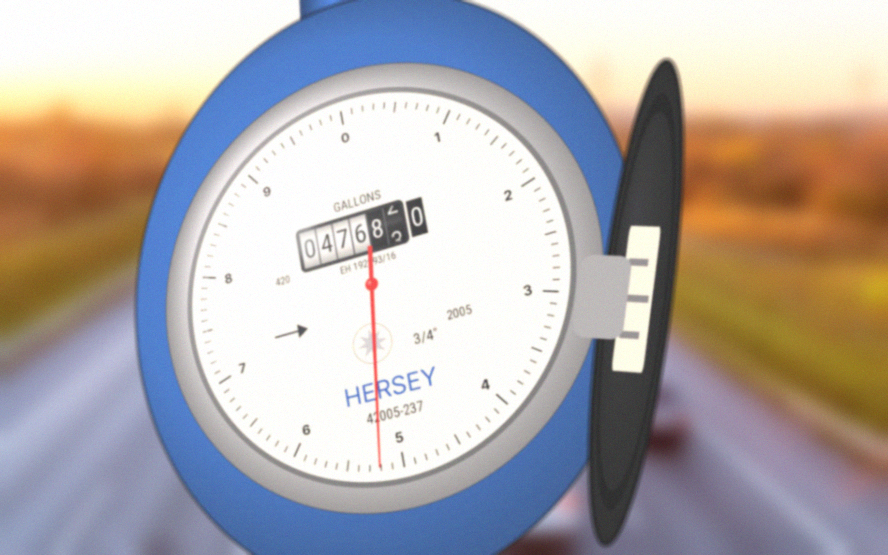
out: 476825.2 gal
